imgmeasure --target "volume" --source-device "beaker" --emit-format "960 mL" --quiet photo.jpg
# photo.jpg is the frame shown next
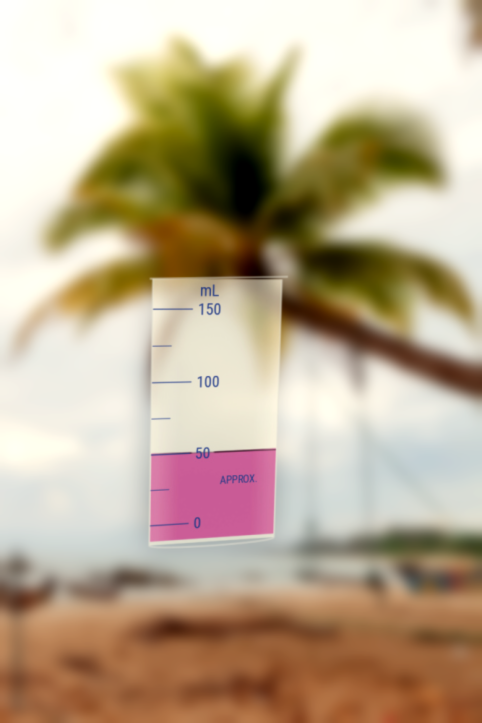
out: 50 mL
